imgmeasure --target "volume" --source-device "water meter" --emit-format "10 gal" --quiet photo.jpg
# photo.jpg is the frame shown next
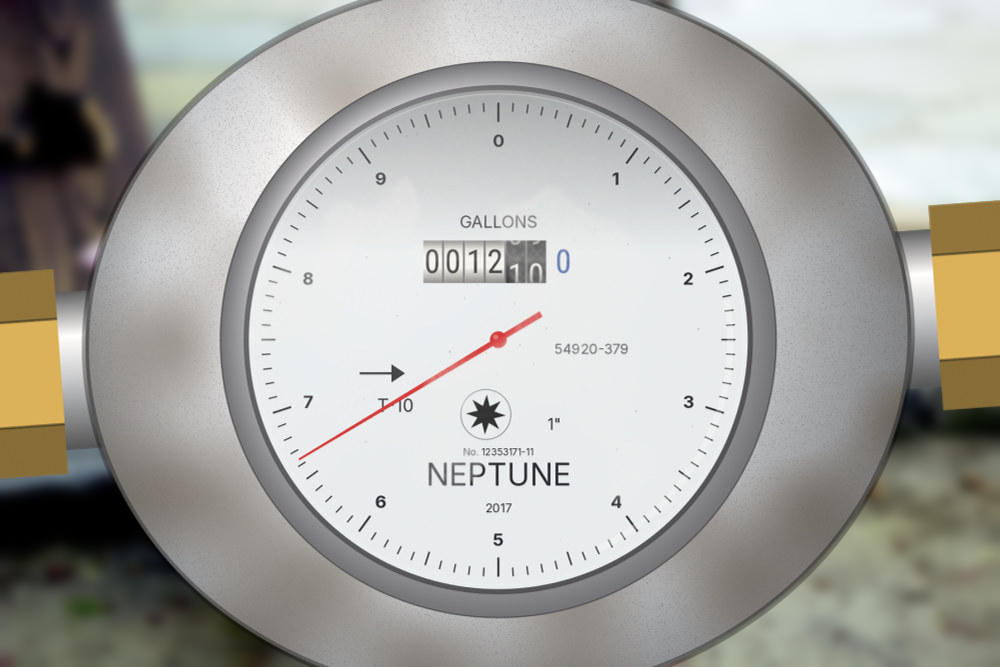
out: 12096.6 gal
